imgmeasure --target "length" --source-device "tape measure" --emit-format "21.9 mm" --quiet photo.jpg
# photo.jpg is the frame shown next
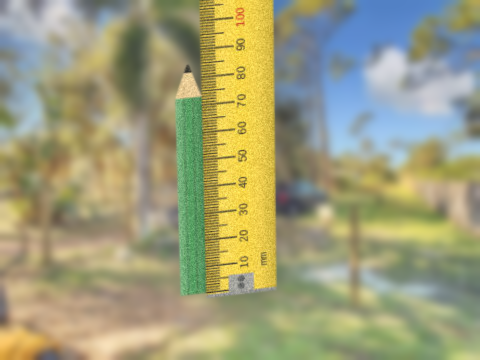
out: 85 mm
